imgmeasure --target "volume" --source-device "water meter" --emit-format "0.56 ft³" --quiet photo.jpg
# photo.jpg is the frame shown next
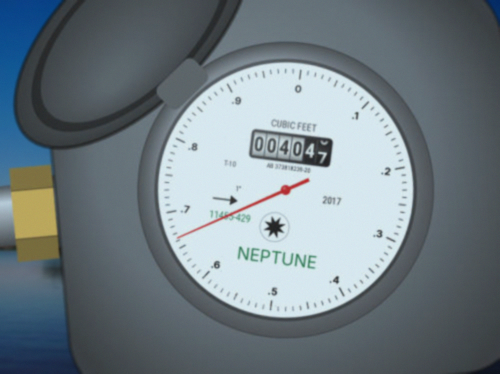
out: 4046.66 ft³
